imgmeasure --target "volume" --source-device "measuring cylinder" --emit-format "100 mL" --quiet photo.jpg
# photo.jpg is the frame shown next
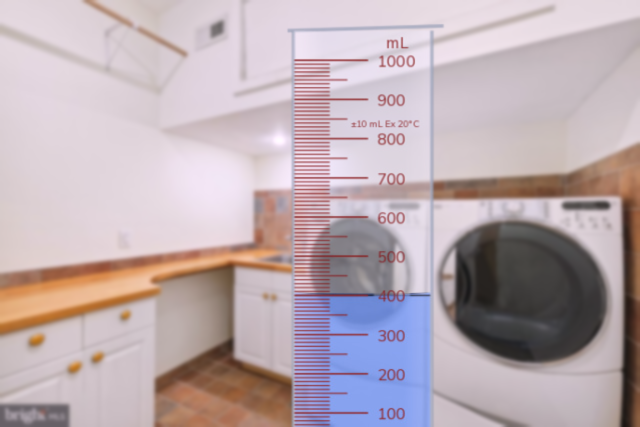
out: 400 mL
